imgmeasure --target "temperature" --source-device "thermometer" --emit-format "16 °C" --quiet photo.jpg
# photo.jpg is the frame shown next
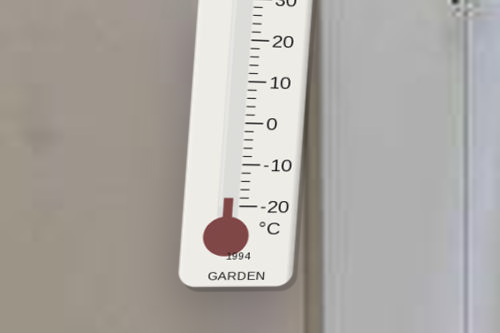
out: -18 °C
